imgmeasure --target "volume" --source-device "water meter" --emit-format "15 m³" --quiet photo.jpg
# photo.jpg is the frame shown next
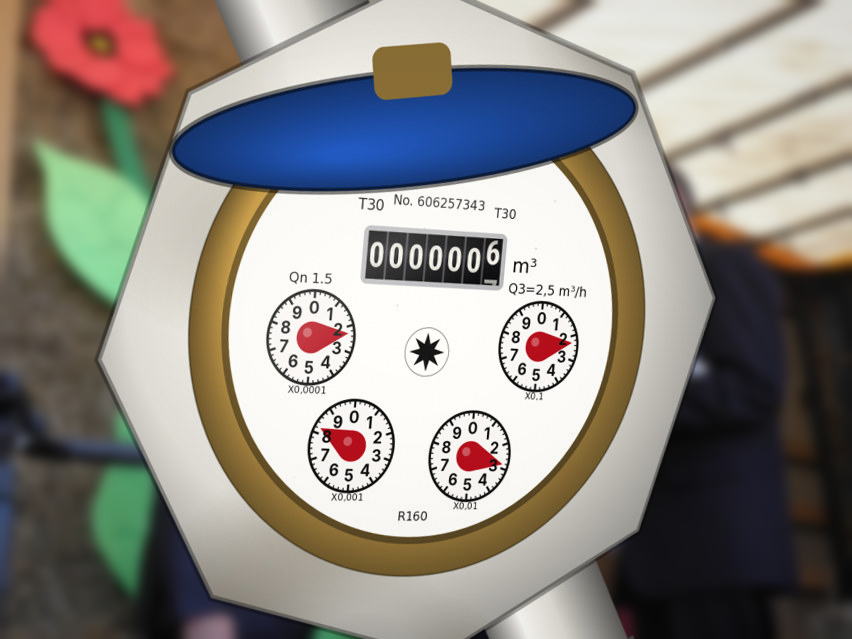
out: 6.2282 m³
